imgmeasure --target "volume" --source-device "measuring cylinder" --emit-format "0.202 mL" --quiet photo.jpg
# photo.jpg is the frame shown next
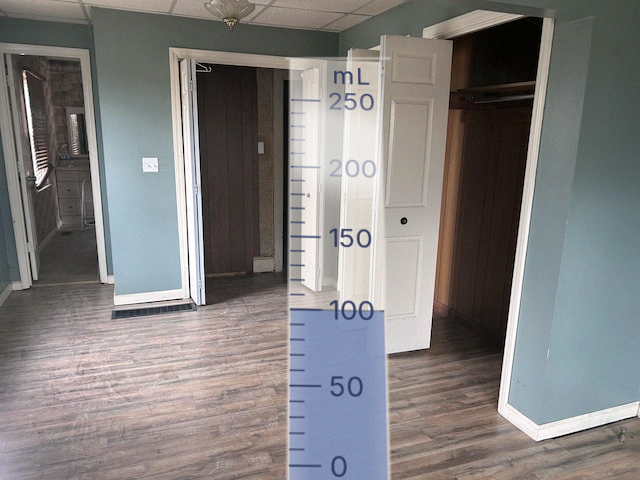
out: 100 mL
